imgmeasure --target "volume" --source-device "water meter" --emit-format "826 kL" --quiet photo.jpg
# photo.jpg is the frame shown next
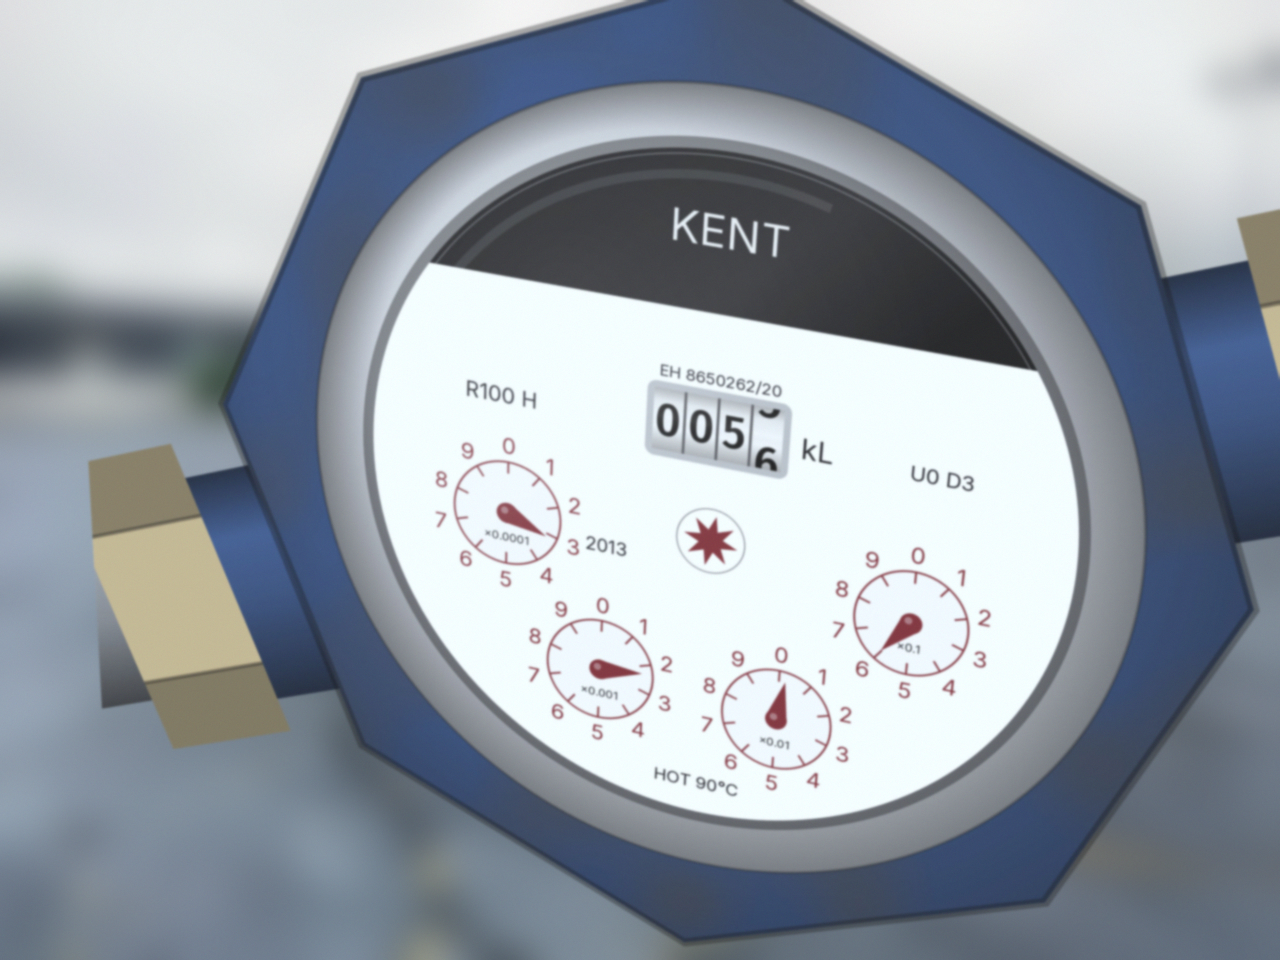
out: 55.6023 kL
